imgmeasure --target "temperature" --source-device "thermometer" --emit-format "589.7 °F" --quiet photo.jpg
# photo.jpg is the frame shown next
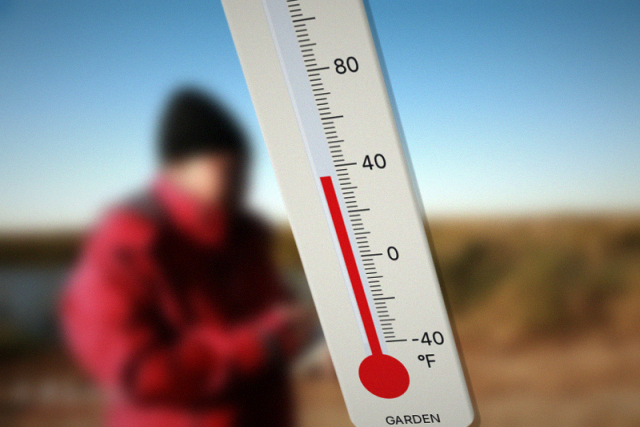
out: 36 °F
